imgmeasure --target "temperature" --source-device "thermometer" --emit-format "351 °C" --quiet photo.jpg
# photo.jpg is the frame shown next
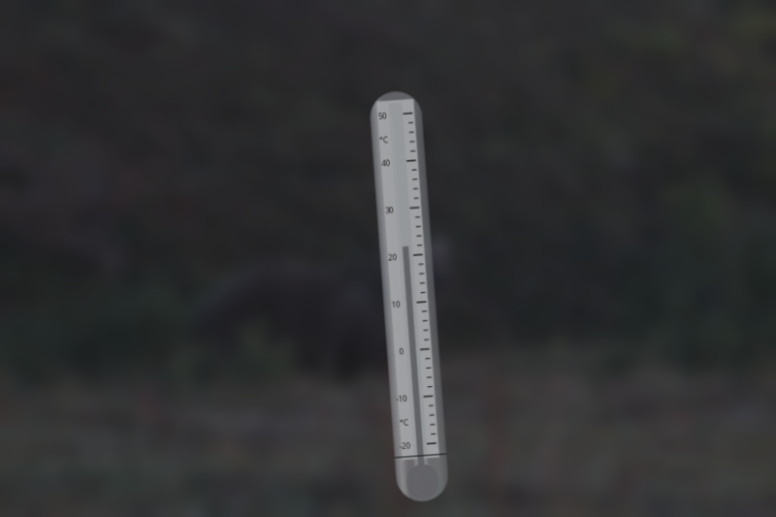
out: 22 °C
